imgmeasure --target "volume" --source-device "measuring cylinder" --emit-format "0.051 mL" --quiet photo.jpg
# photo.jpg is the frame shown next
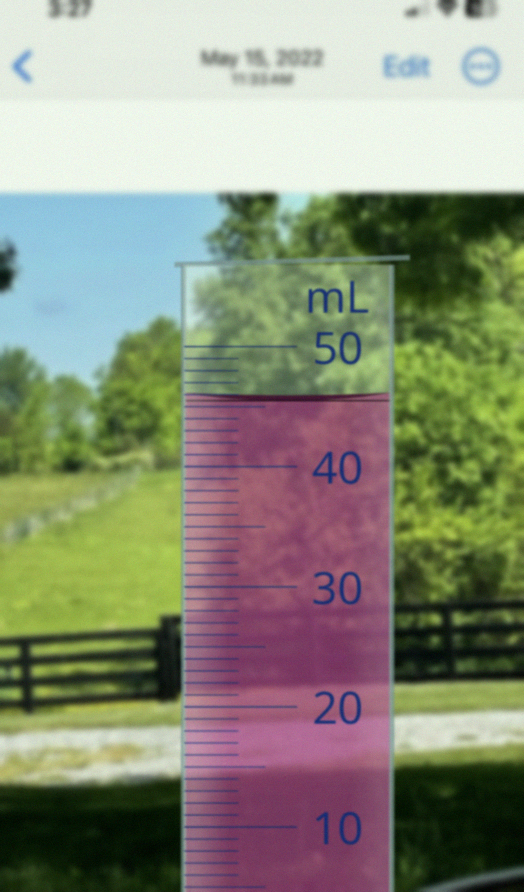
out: 45.5 mL
